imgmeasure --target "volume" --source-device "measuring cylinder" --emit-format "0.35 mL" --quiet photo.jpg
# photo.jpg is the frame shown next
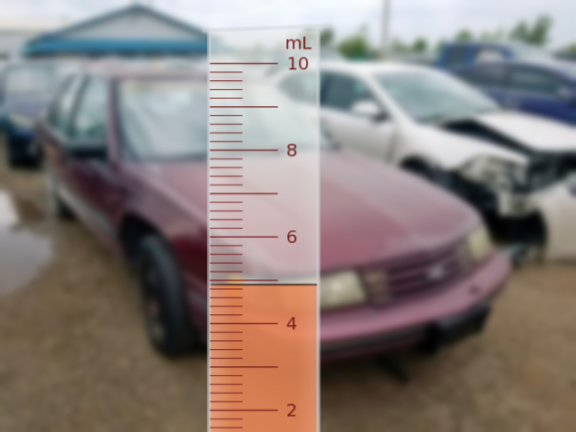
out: 4.9 mL
